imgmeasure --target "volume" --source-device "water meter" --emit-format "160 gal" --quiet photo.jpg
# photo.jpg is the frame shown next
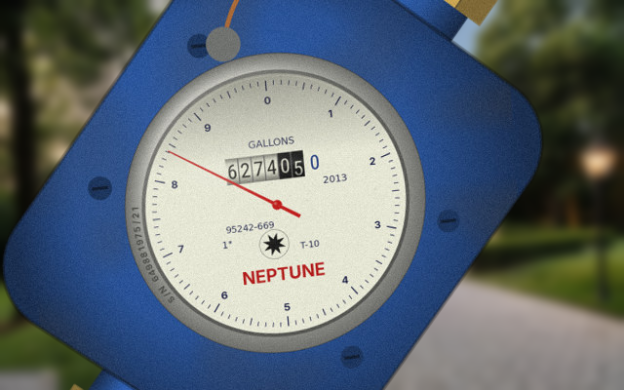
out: 6274048.4 gal
